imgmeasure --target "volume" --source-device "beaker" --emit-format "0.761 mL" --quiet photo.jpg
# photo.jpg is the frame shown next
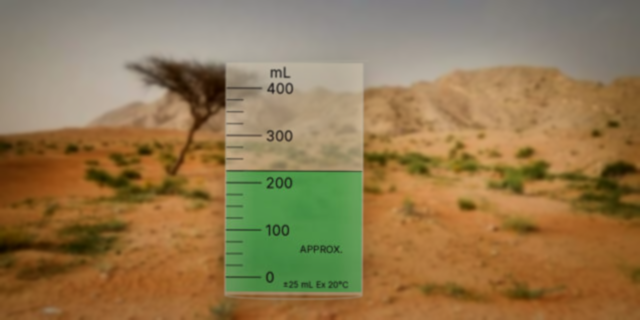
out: 225 mL
